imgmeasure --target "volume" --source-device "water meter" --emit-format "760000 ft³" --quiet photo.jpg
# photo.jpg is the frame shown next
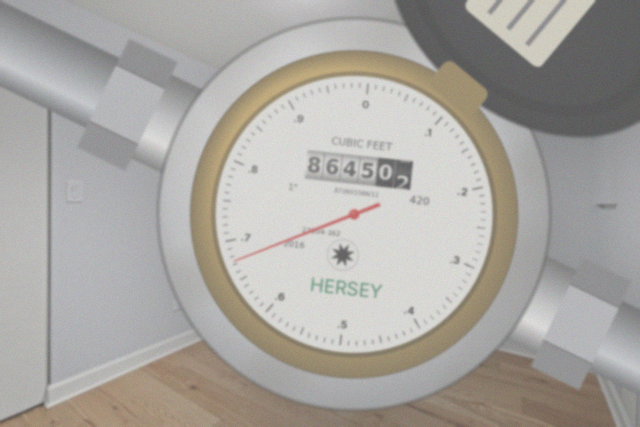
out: 864501.67 ft³
